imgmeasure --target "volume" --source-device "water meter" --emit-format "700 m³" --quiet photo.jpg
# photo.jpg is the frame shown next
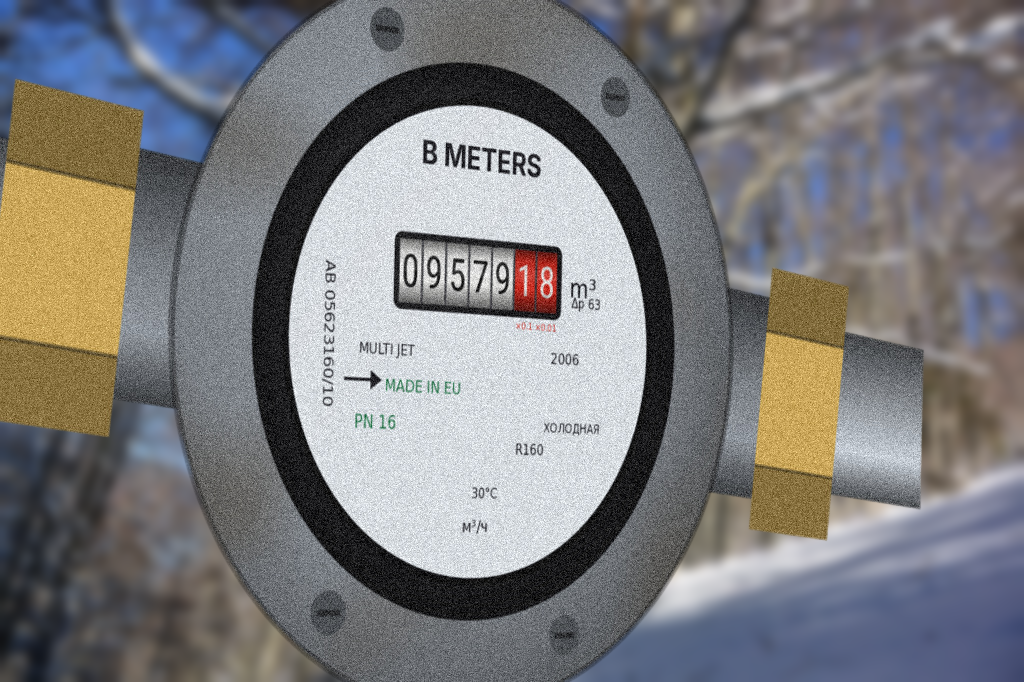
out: 9579.18 m³
